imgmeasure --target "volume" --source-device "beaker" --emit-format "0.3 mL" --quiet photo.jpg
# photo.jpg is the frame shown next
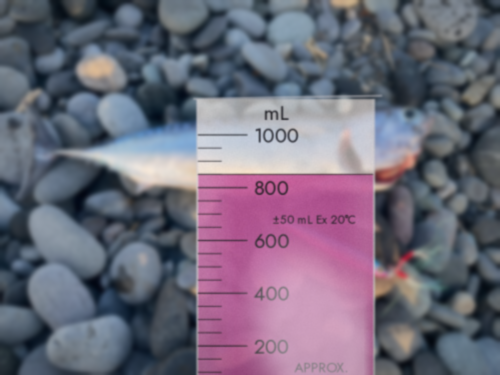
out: 850 mL
